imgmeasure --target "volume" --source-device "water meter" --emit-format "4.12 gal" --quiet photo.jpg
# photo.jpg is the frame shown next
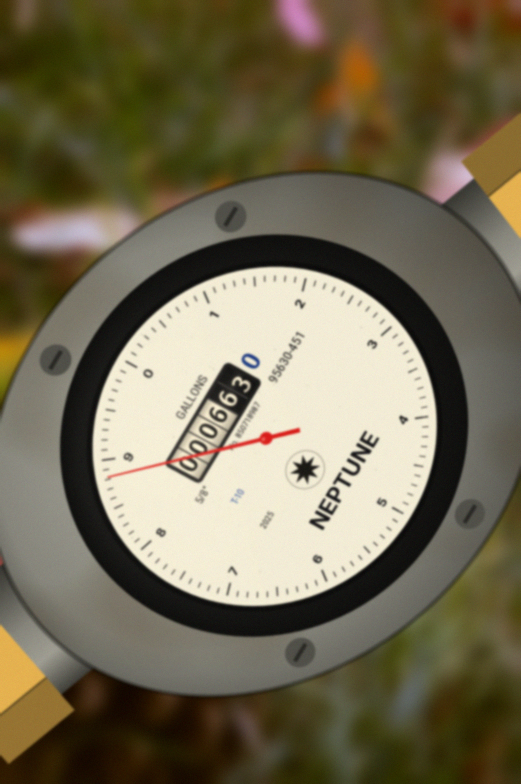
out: 6628.8 gal
